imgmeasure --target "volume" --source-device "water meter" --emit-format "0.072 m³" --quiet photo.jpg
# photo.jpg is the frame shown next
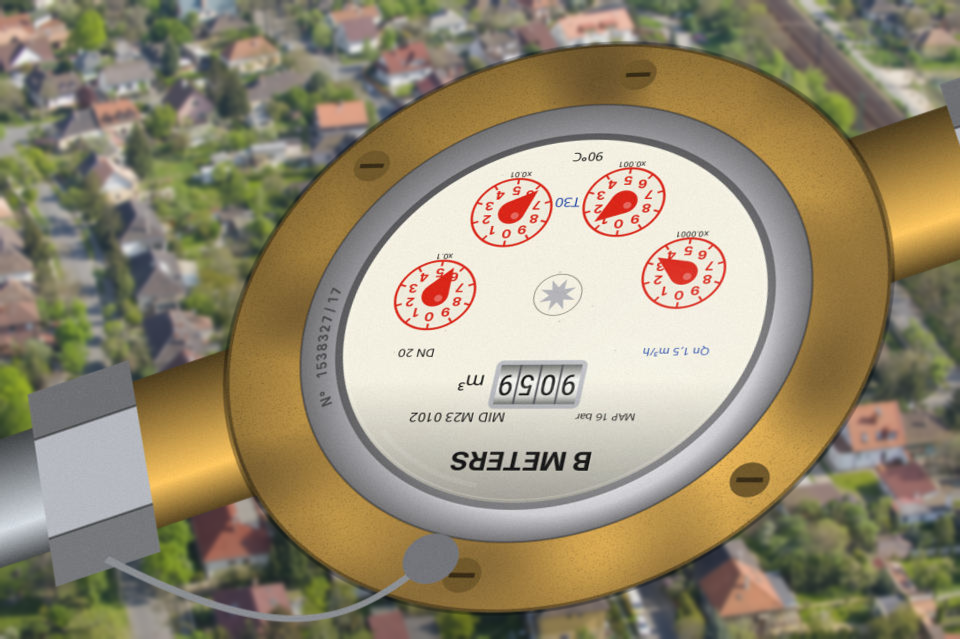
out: 9059.5613 m³
